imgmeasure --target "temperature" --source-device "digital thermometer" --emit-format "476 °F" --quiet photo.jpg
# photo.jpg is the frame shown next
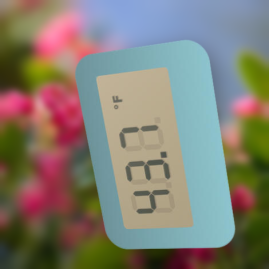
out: 43.7 °F
